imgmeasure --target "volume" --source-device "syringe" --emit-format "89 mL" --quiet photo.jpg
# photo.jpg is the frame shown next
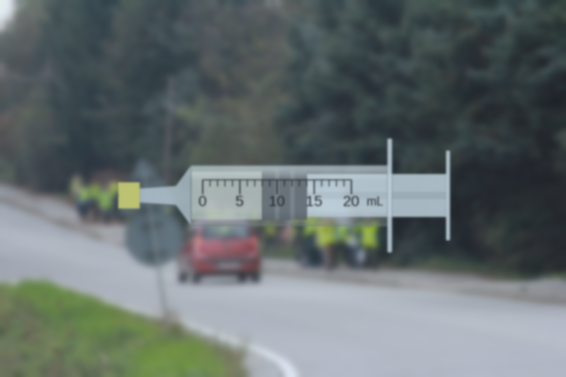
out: 8 mL
